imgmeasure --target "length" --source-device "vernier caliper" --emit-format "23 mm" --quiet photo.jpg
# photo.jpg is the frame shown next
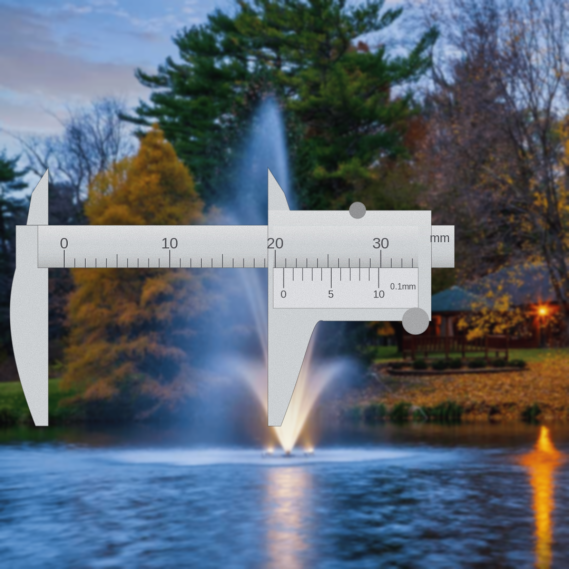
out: 20.8 mm
